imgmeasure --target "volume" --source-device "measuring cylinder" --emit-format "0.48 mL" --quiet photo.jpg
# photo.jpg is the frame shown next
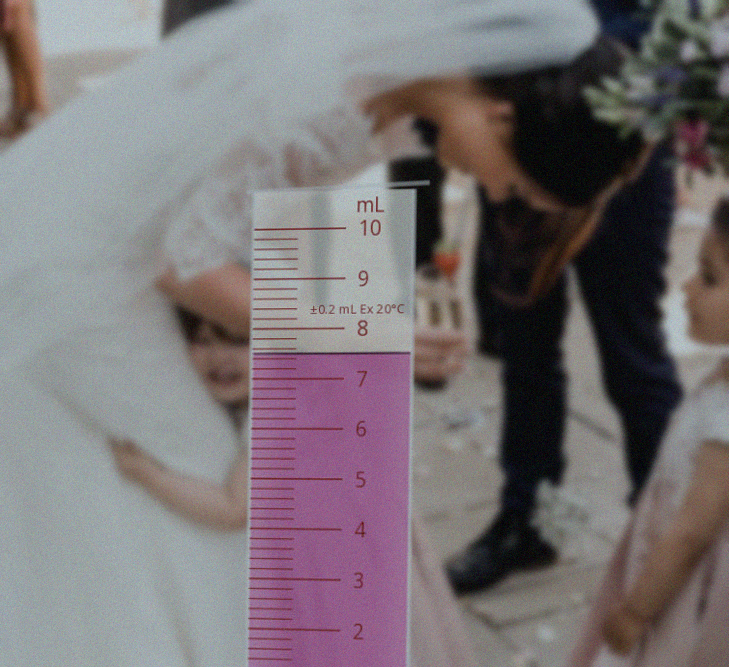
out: 7.5 mL
